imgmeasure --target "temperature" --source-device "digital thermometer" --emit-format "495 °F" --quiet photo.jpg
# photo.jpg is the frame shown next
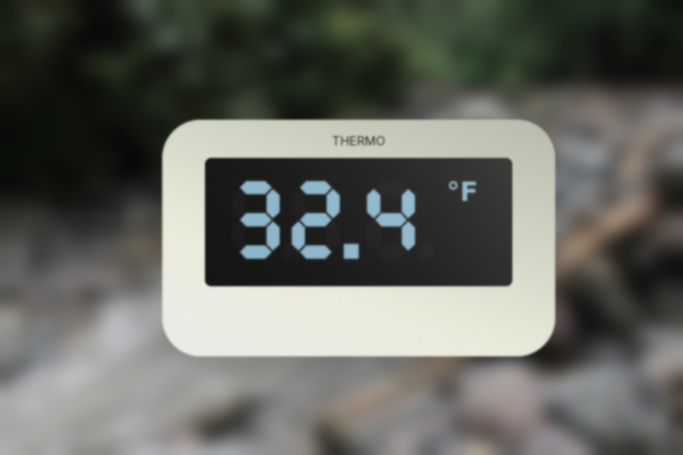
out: 32.4 °F
